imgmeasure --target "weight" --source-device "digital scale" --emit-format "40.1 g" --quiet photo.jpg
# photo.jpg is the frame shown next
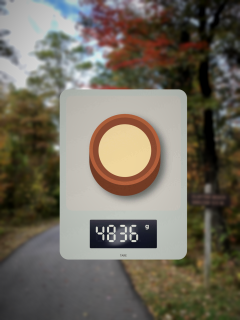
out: 4836 g
